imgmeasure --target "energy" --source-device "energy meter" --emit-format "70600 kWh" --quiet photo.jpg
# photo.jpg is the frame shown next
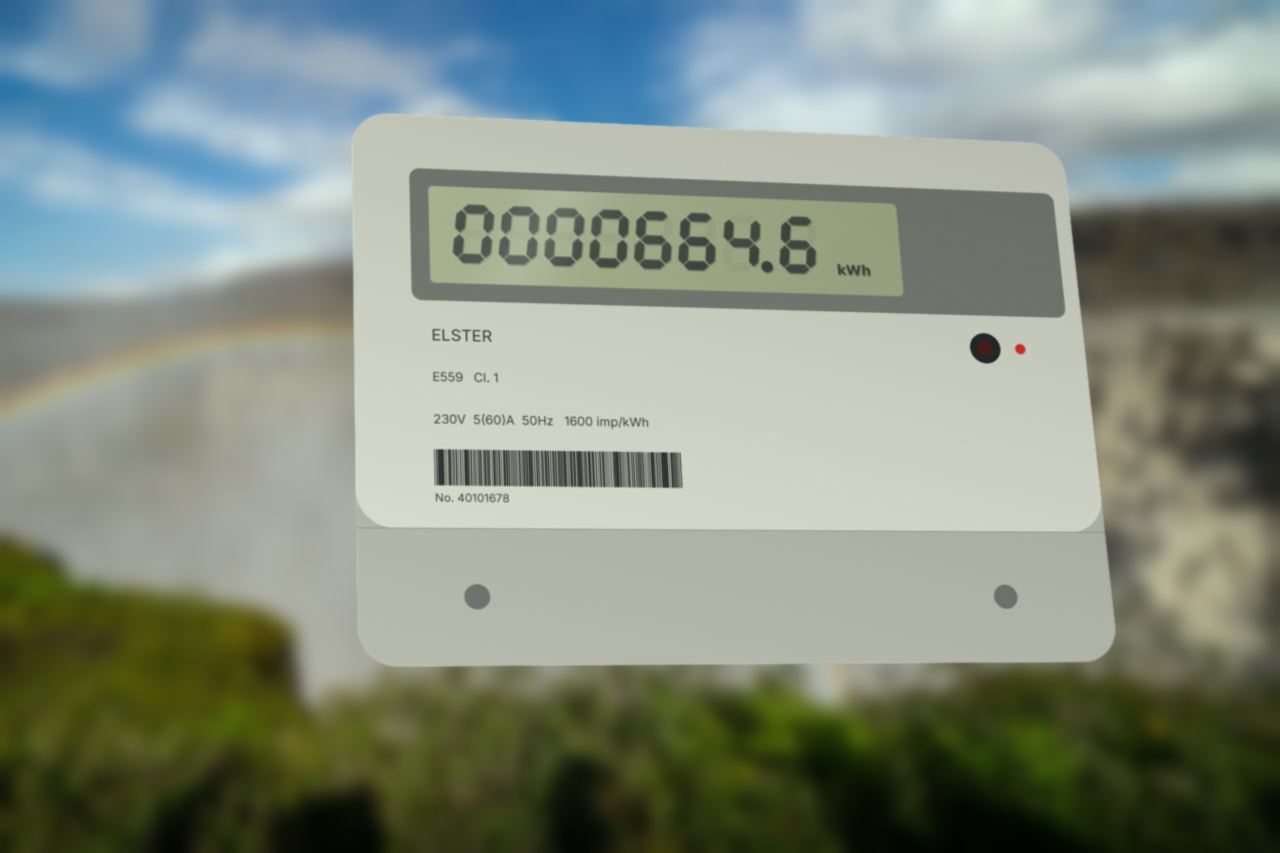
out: 664.6 kWh
